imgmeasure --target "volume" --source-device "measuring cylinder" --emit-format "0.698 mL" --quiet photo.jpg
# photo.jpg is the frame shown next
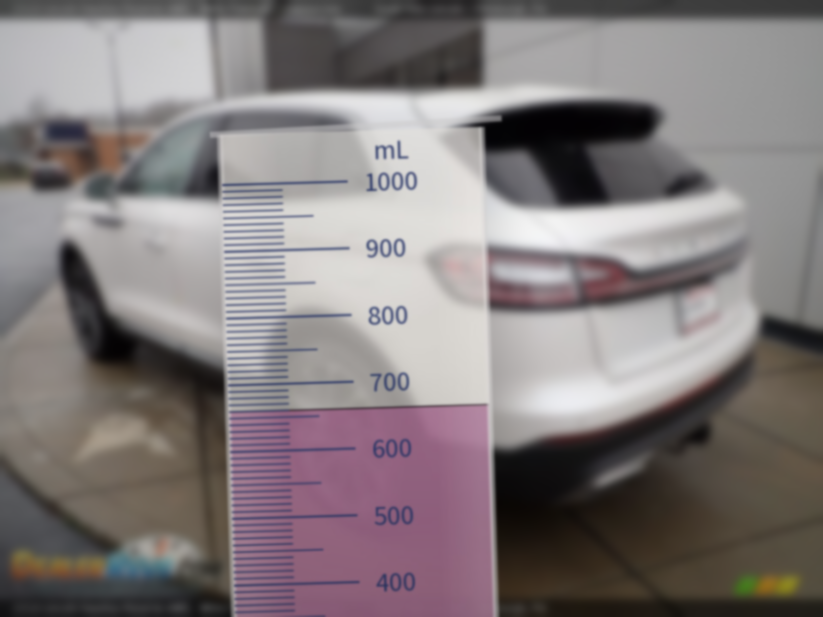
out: 660 mL
